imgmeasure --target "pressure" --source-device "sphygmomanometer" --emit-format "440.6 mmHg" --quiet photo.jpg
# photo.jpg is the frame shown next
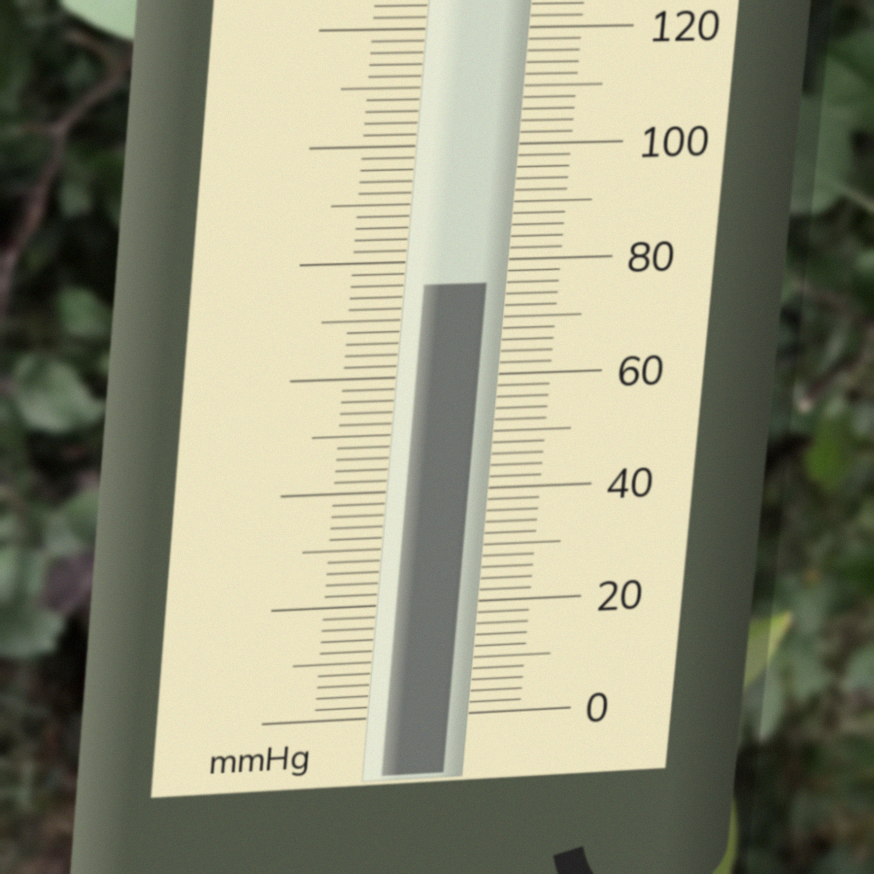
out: 76 mmHg
